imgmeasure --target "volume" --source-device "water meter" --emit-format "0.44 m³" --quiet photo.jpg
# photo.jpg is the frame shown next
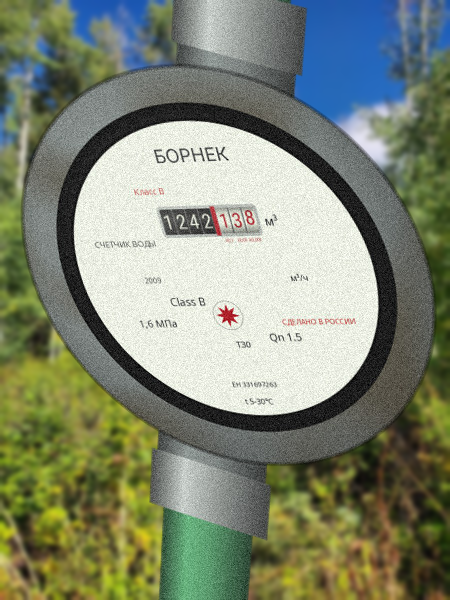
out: 1242.138 m³
